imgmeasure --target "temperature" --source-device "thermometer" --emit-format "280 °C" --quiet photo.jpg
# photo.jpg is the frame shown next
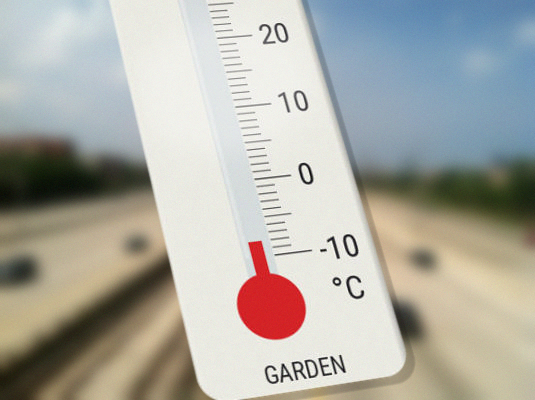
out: -8 °C
